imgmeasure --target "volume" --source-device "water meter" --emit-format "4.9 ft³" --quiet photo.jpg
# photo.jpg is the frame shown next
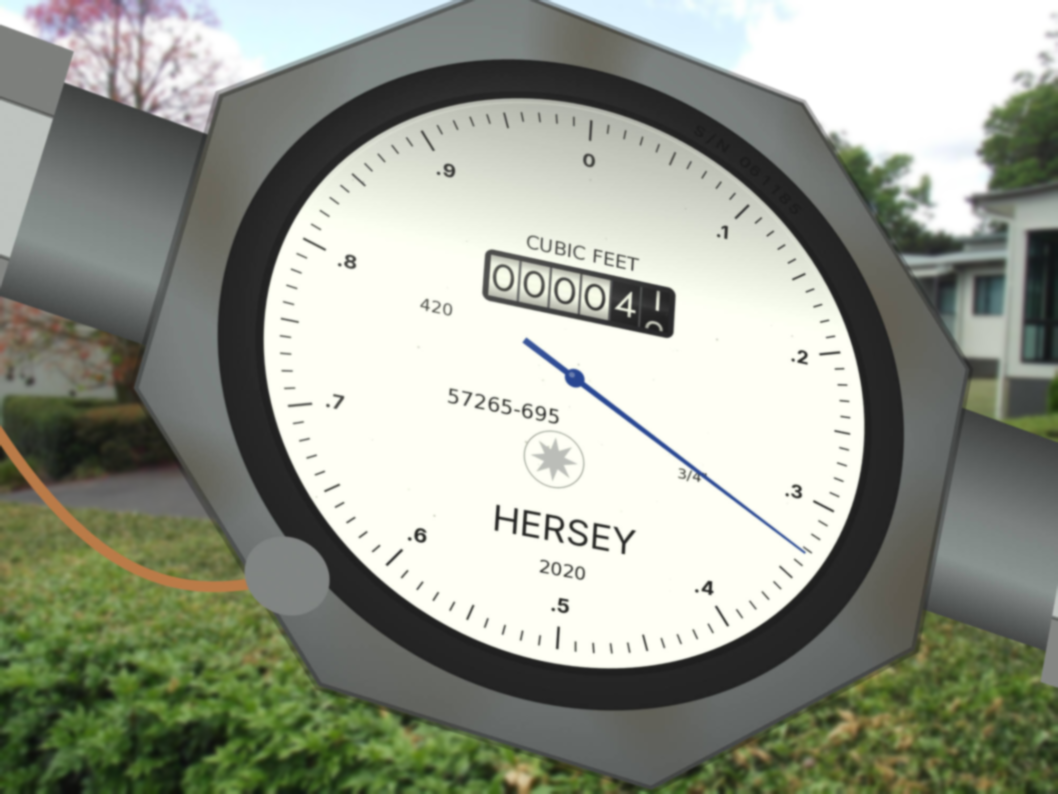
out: 41.33 ft³
